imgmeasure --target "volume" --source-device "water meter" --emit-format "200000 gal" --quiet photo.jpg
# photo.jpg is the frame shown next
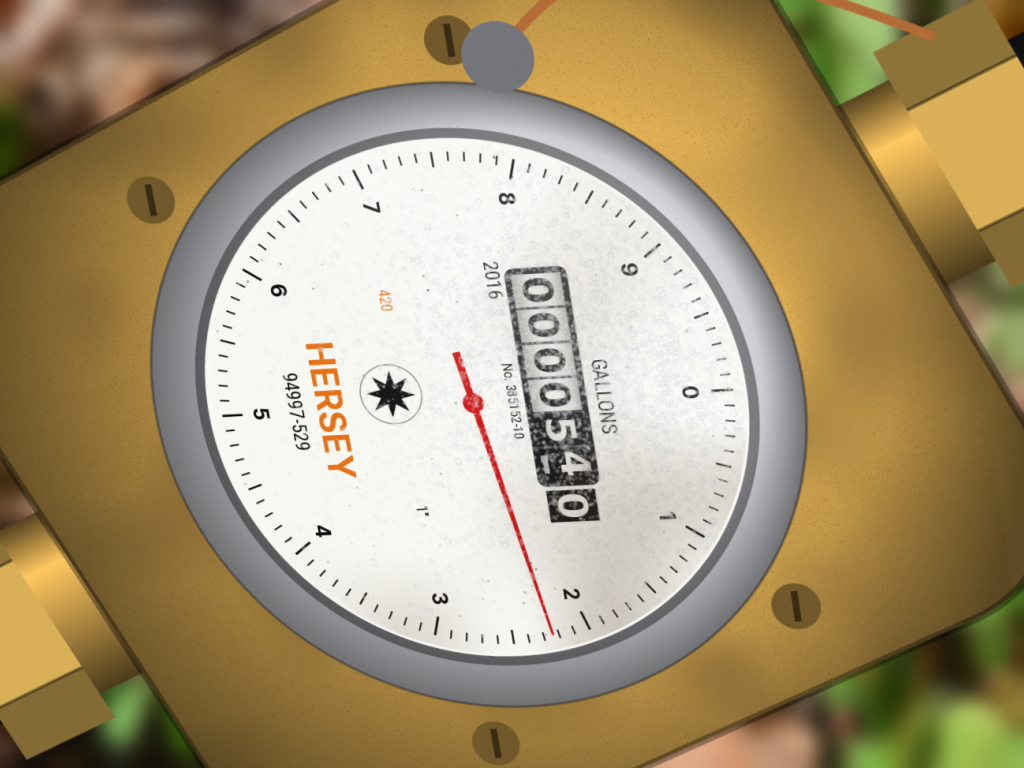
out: 542.2 gal
